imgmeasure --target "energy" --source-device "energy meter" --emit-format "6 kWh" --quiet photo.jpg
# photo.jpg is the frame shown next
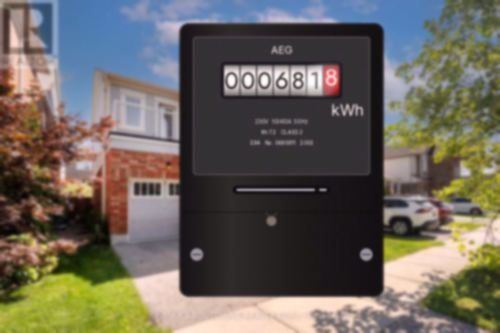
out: 681.8 kWh
